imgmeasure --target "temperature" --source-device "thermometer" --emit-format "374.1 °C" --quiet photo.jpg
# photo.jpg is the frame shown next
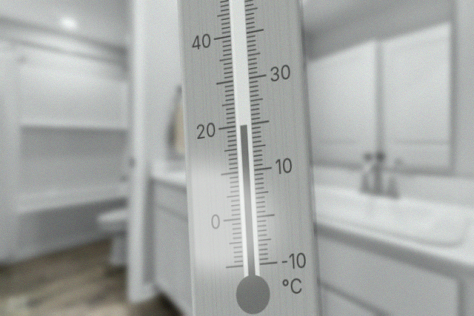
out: 20 °C
